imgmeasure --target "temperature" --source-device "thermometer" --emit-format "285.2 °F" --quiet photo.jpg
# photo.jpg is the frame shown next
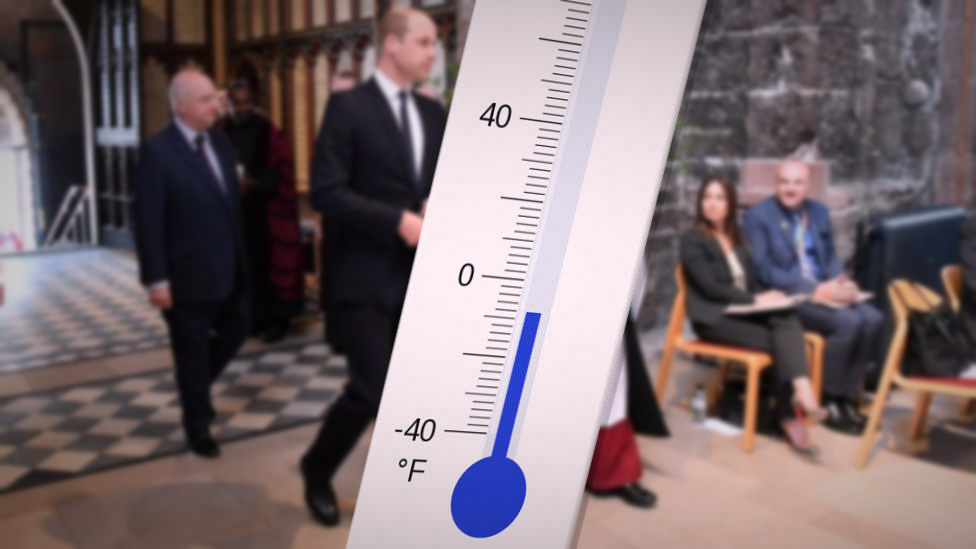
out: -8 °F
